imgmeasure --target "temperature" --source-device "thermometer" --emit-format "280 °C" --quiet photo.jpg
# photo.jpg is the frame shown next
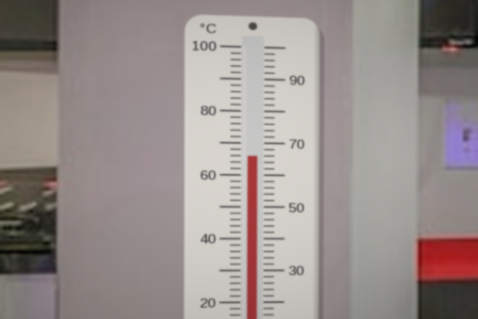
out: 66 °C
